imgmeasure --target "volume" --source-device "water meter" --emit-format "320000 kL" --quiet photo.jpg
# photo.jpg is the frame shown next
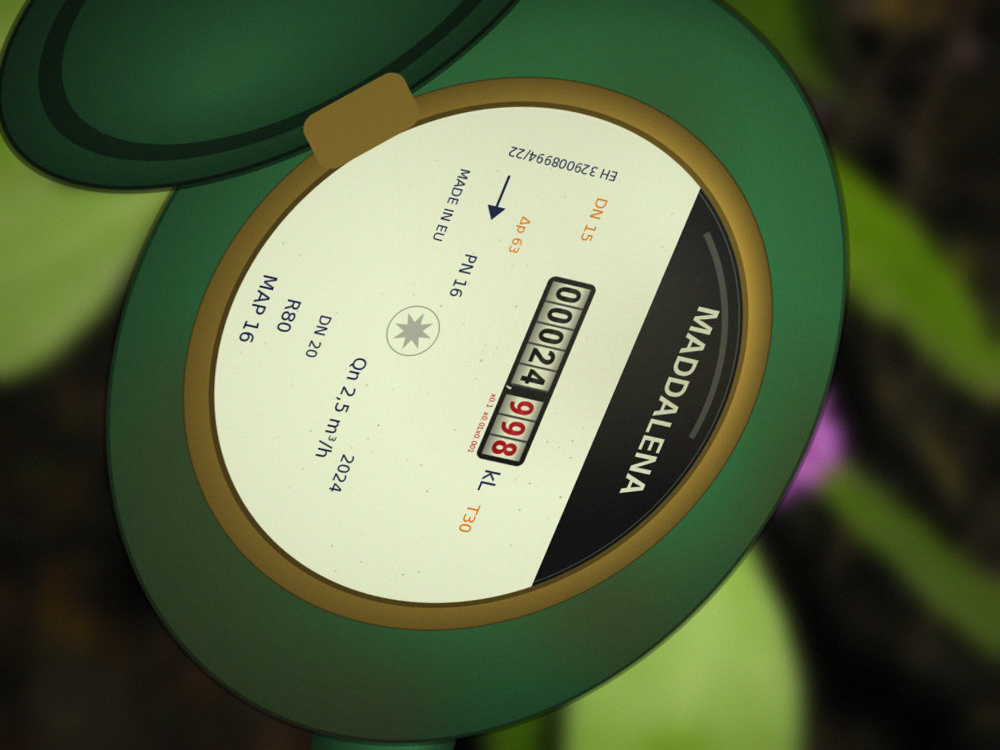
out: 24.998 kL
